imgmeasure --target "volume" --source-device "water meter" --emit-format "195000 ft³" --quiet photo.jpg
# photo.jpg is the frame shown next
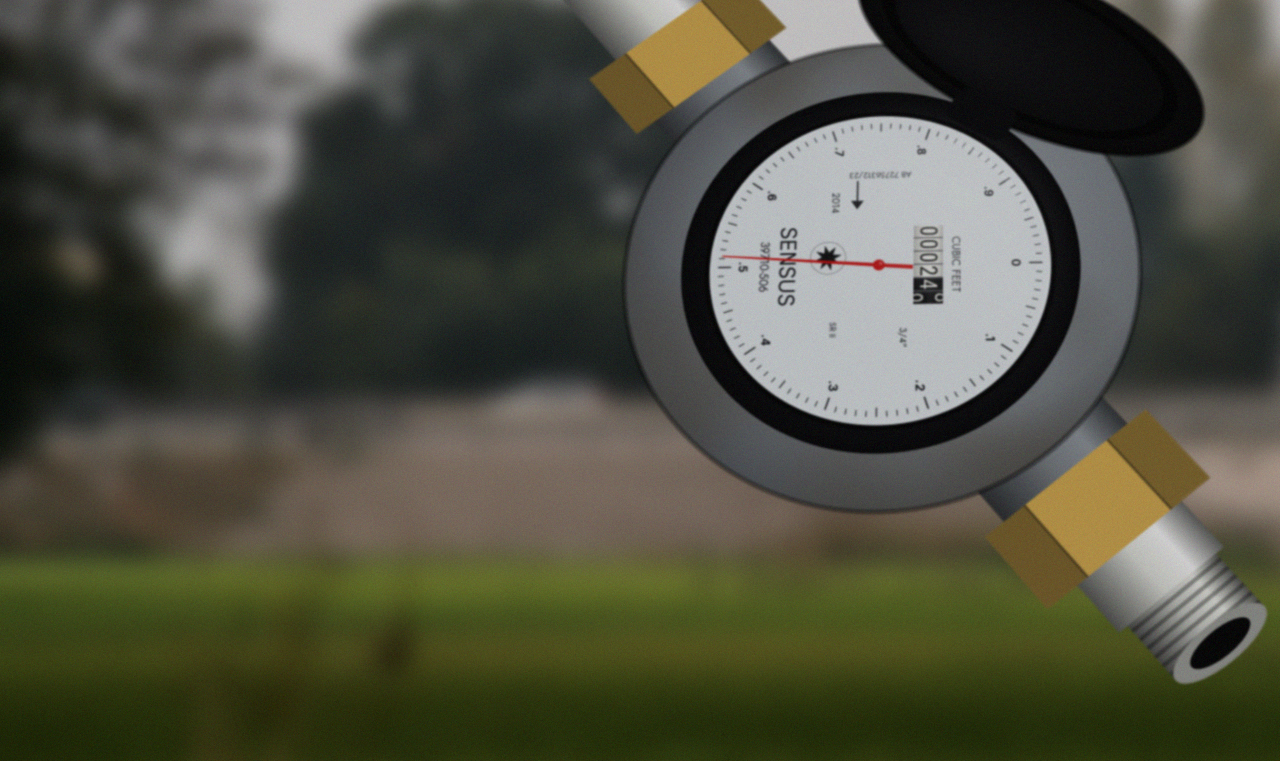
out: 248.51 ft³
